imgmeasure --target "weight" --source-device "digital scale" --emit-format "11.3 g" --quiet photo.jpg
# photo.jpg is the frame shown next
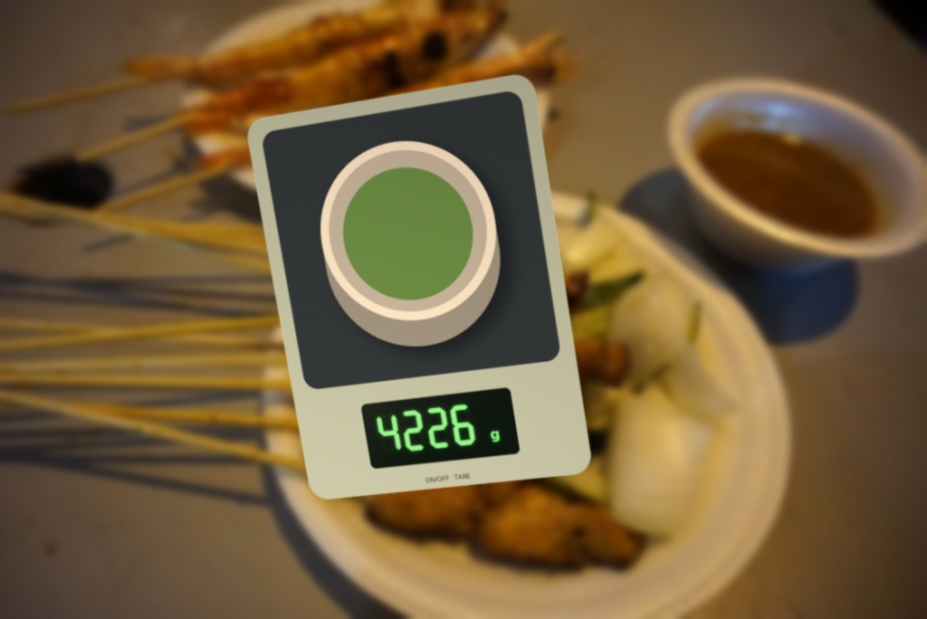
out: 4226 g
